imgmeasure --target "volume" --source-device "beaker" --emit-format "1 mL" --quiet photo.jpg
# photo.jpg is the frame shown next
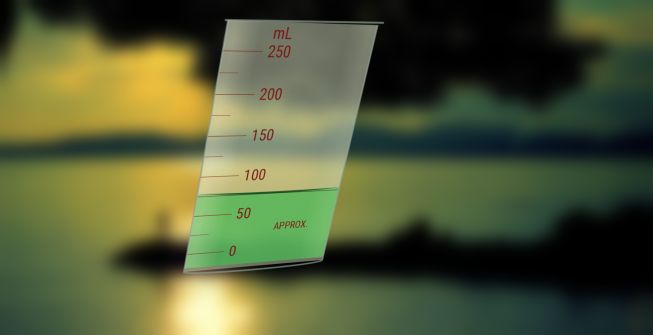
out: 75 mL
